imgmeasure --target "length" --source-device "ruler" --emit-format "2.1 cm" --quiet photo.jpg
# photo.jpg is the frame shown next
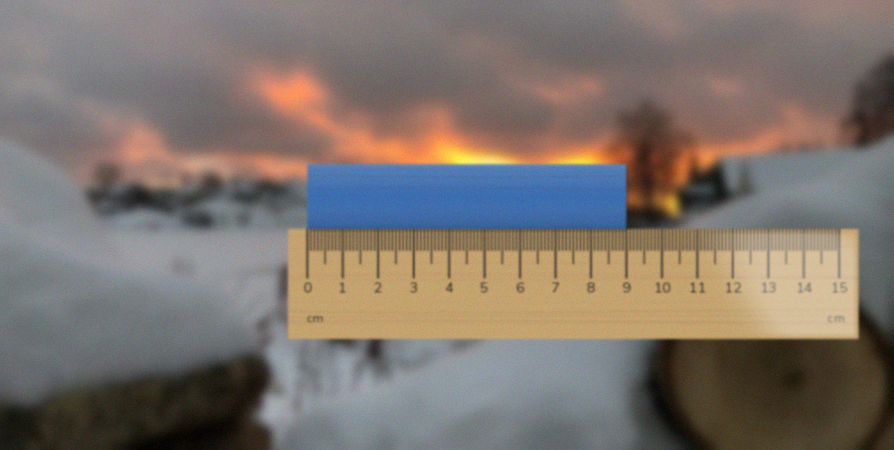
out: 9 cm
